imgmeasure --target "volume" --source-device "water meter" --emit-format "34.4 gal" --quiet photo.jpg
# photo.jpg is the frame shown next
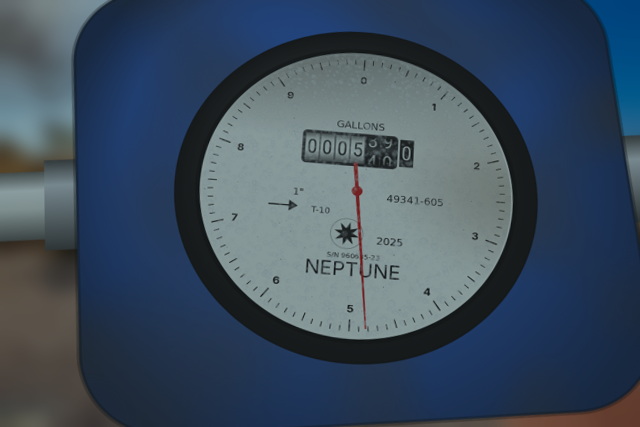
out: 5394.8 gal
